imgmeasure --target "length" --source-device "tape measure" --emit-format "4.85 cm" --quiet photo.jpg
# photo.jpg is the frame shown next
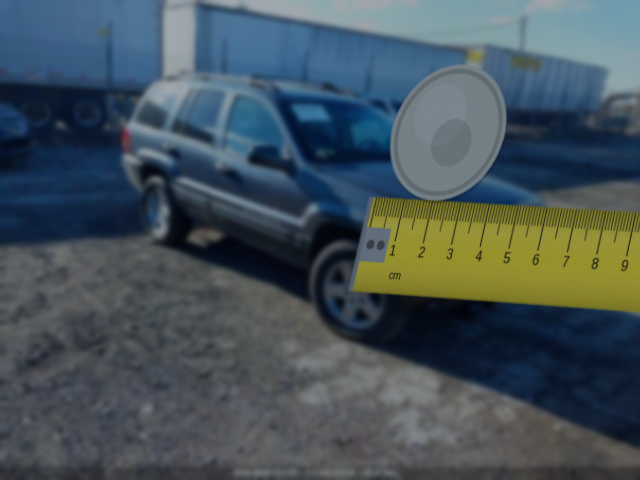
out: 4 cm
